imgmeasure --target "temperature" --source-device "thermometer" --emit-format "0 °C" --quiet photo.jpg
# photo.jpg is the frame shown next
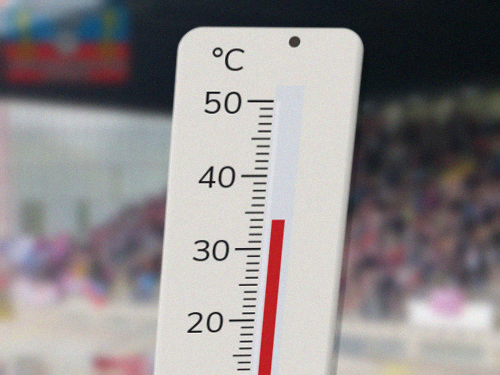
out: 34 °C
